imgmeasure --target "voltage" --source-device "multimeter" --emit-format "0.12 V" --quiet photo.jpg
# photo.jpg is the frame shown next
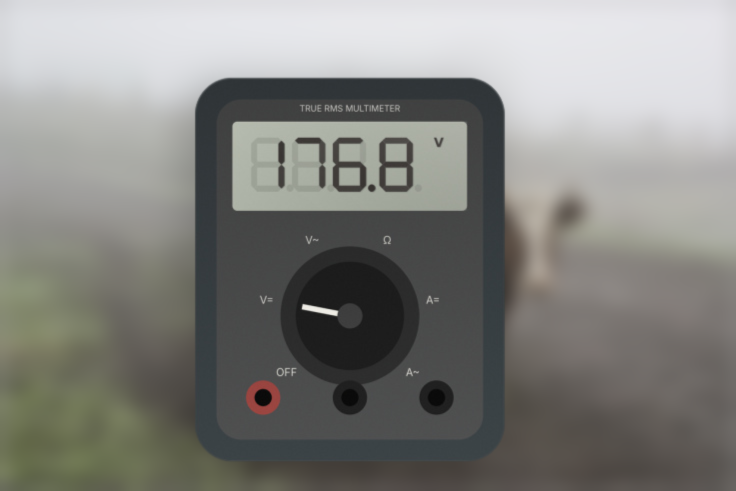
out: 176.8 V
